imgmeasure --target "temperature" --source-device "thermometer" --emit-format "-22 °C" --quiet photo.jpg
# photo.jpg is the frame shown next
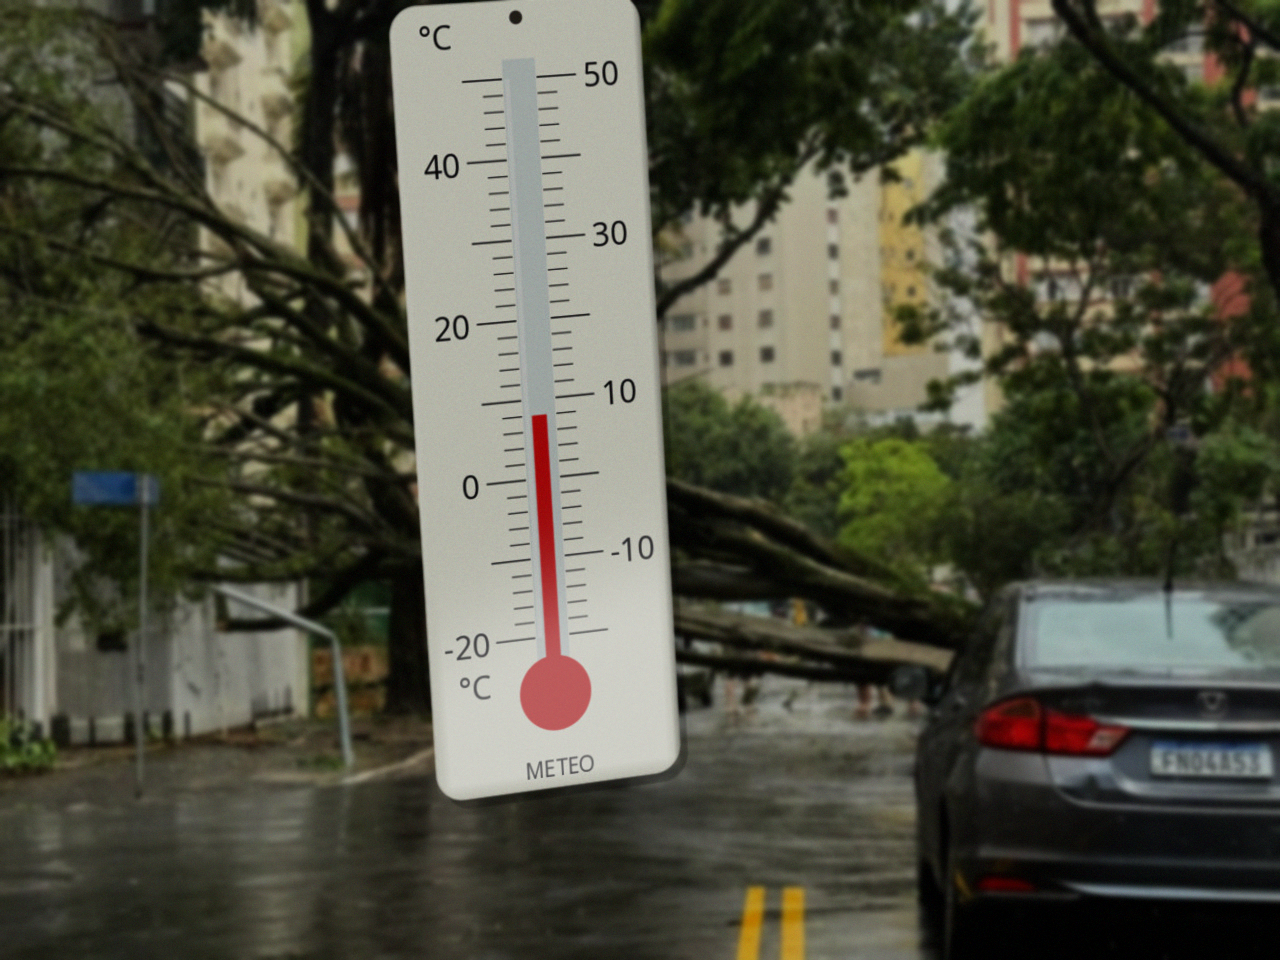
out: 8 °C
